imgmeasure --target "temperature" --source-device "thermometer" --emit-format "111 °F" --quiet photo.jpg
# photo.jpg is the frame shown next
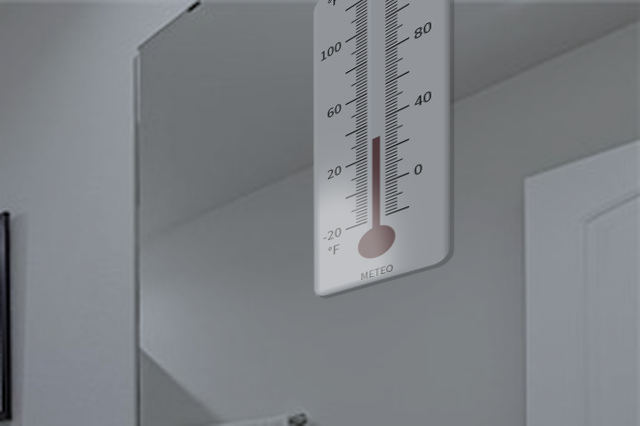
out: 30 °F
